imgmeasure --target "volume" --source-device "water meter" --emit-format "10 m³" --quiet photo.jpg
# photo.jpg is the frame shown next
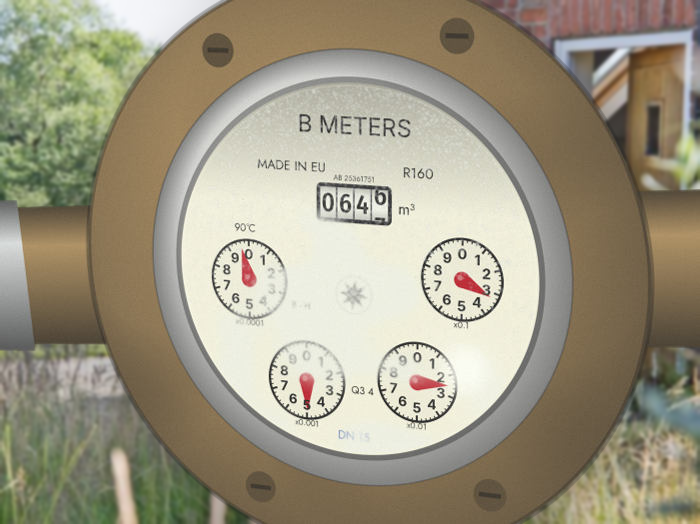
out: 646.3249 m³
